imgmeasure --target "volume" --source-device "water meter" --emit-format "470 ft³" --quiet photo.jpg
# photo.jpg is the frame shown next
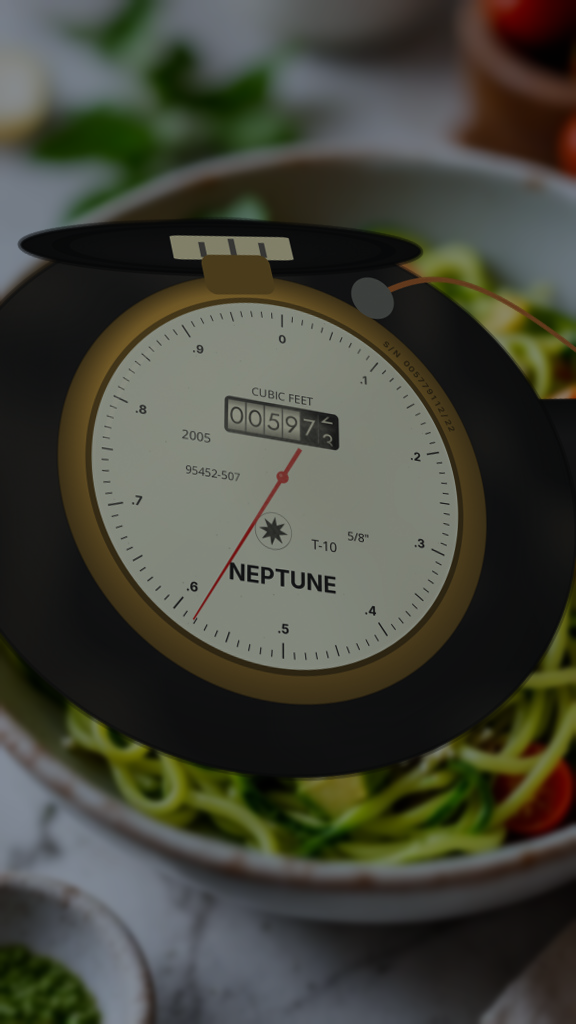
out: 5972.58 ft³
